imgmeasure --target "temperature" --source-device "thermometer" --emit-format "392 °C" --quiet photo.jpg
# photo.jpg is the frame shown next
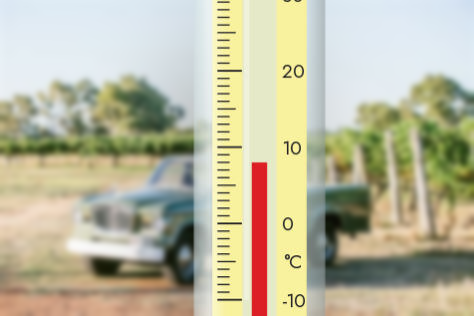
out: 8 °C
